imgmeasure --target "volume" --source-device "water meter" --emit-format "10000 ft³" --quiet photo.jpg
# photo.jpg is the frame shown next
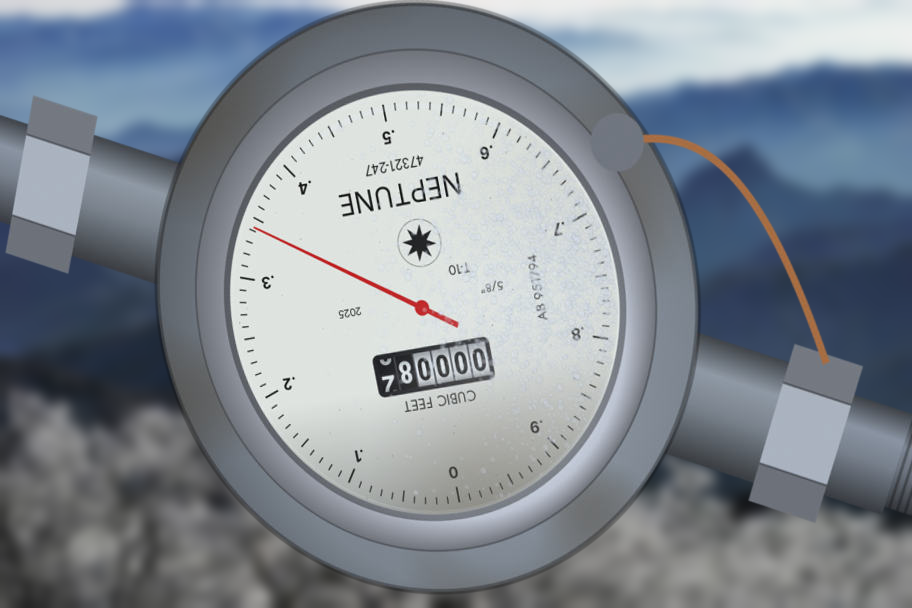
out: 82.34 ft³
